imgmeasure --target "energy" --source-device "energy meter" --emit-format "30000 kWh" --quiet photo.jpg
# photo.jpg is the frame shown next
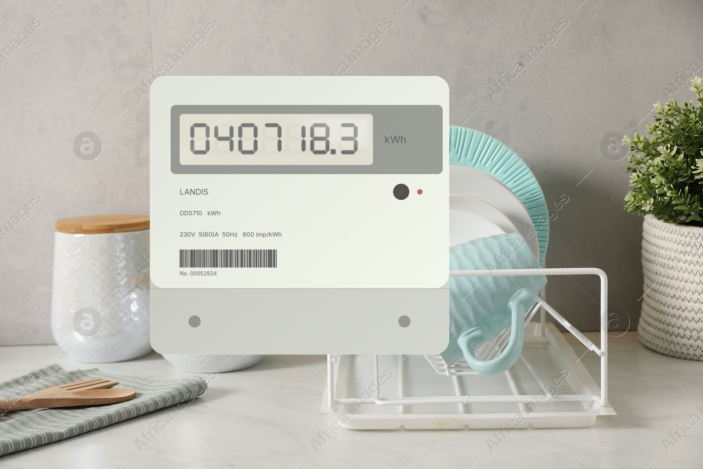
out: 40718.3 kWh
